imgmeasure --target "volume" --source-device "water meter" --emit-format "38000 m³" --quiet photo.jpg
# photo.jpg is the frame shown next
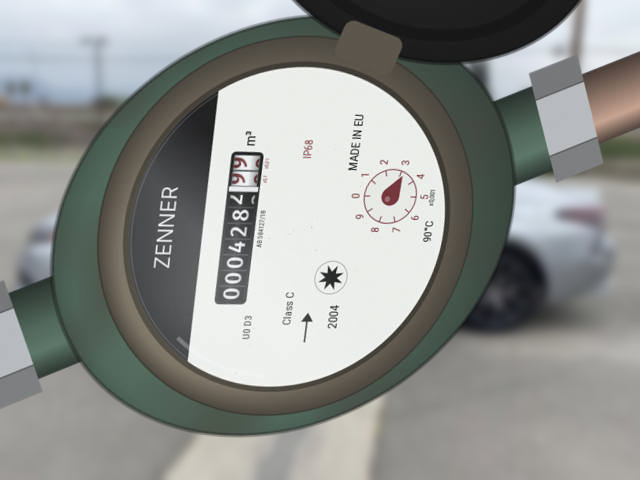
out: 4282.993 m³
